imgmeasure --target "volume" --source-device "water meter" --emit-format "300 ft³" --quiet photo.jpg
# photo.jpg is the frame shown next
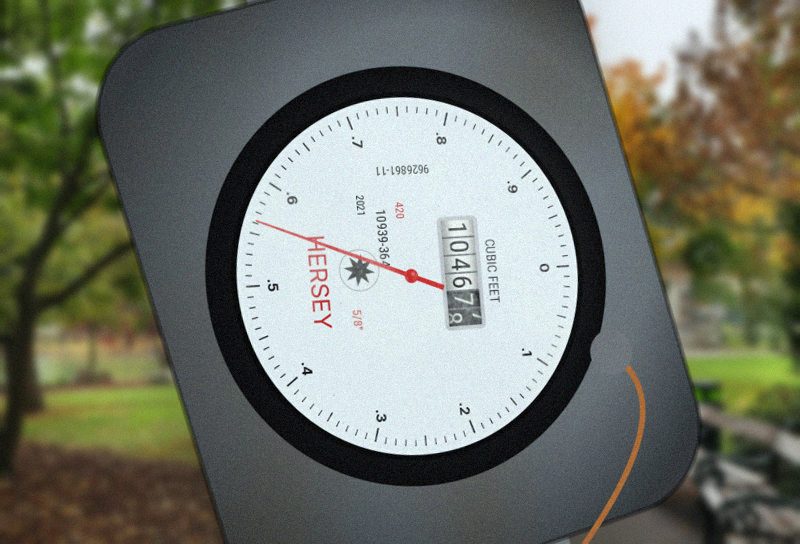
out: 104677.56 ft³
